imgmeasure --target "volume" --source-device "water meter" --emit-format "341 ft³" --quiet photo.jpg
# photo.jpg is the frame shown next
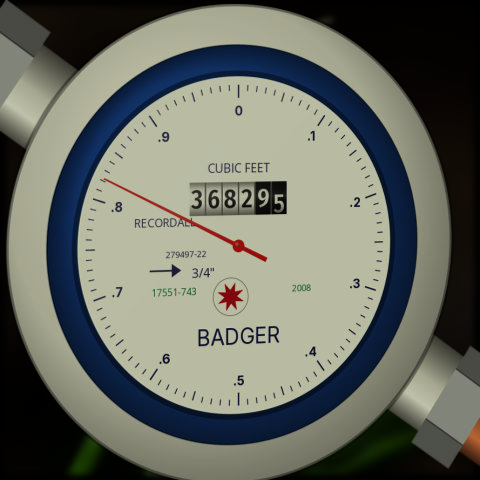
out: 368294.82 ft³
